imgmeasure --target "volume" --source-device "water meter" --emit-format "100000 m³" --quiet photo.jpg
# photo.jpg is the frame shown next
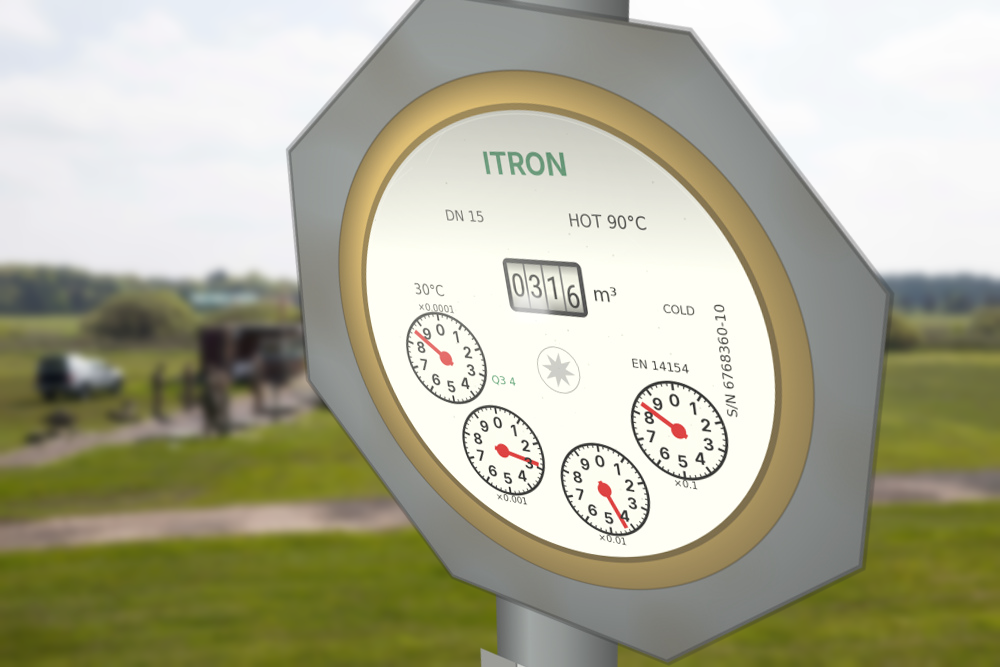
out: 315.8428 m³
